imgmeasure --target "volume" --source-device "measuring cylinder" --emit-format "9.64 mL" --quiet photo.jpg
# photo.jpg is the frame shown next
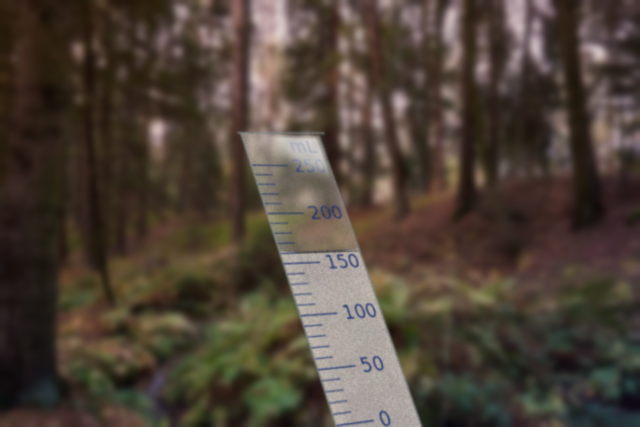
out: 160 mL
